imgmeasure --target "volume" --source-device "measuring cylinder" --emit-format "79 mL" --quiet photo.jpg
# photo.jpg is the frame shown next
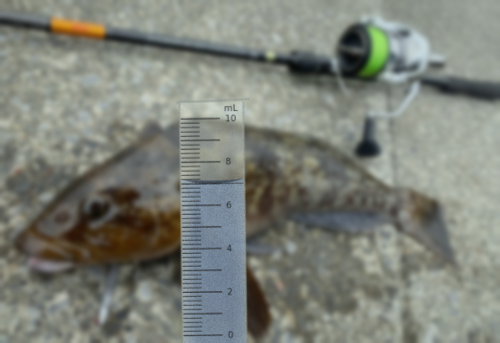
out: 7 mL
